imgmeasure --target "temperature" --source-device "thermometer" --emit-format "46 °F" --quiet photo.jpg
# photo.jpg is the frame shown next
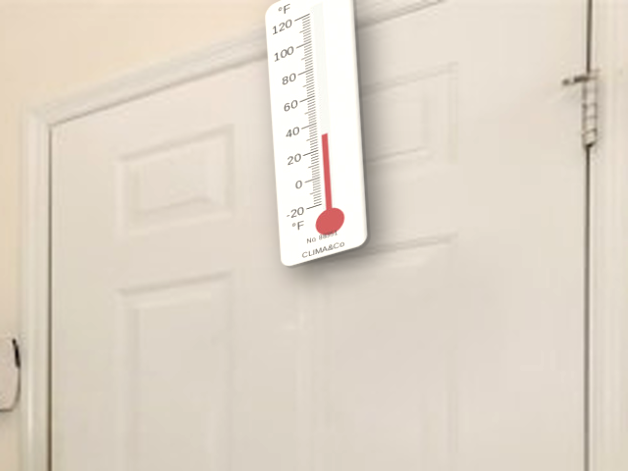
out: 30 °F
